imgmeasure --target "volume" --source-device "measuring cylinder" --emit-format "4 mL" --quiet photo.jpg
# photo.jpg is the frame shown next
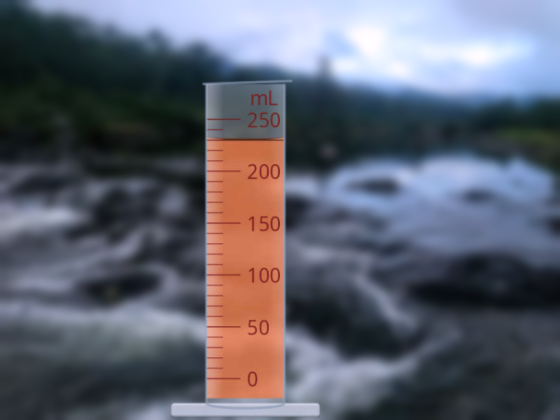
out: 230 mL
